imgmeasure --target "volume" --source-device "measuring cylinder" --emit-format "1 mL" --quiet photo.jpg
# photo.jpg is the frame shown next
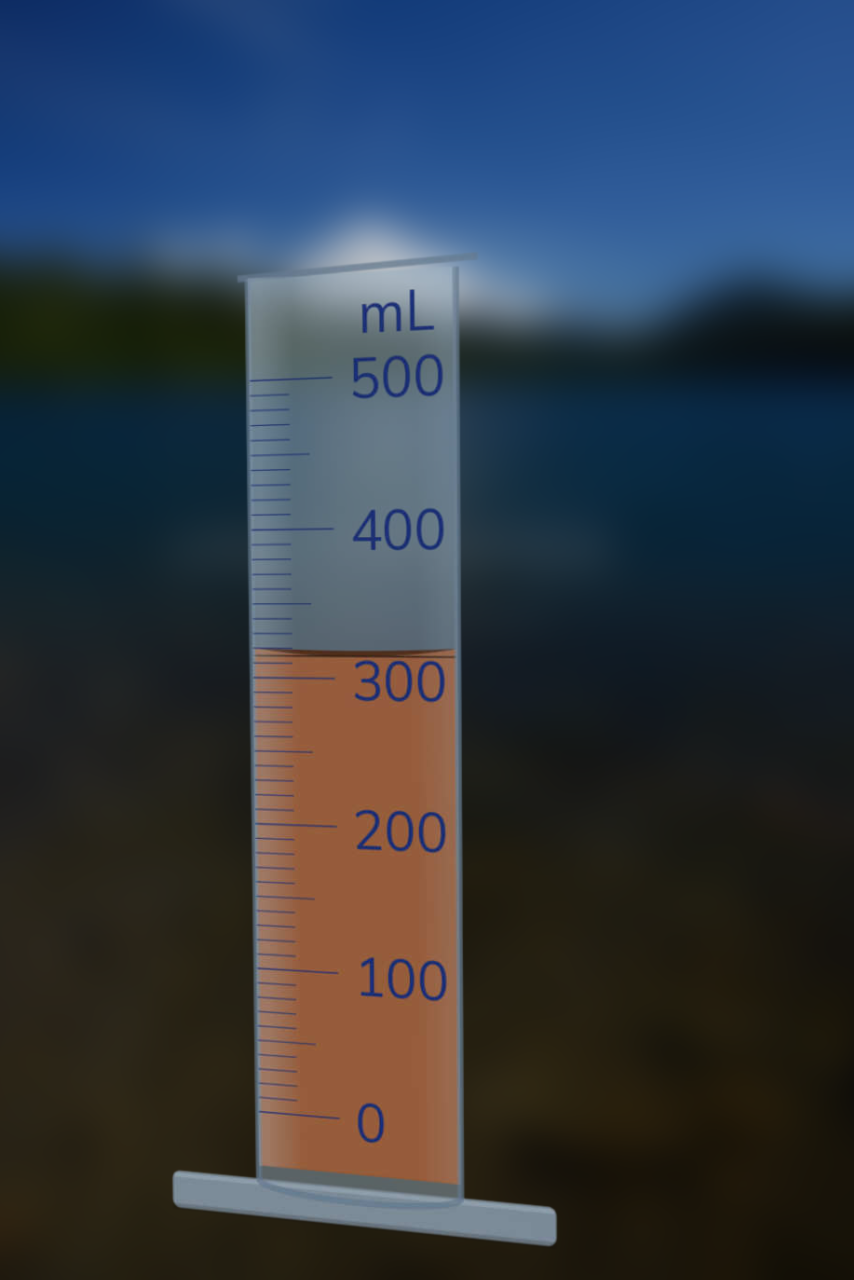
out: 315 mL
